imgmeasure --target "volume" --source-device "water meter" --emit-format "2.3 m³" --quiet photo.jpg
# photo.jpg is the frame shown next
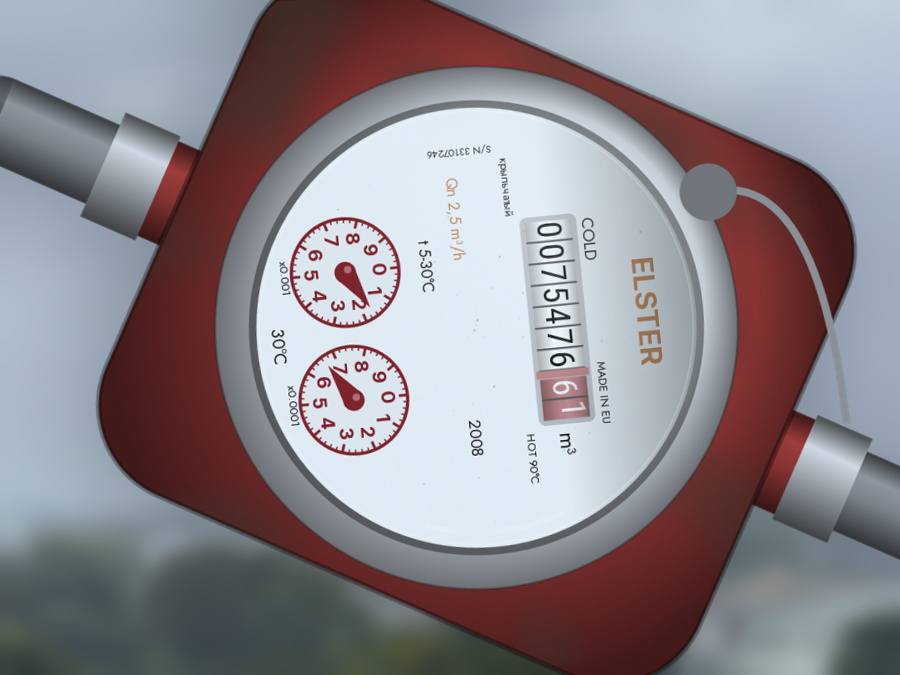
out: 75476.6116 m³
